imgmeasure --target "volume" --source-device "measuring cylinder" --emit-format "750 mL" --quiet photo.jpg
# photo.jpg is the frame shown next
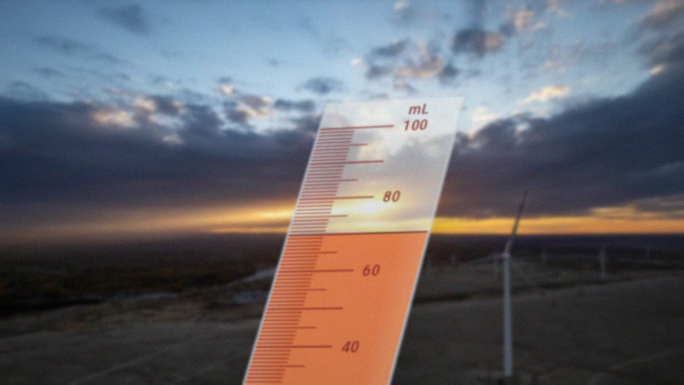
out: 70 mL
